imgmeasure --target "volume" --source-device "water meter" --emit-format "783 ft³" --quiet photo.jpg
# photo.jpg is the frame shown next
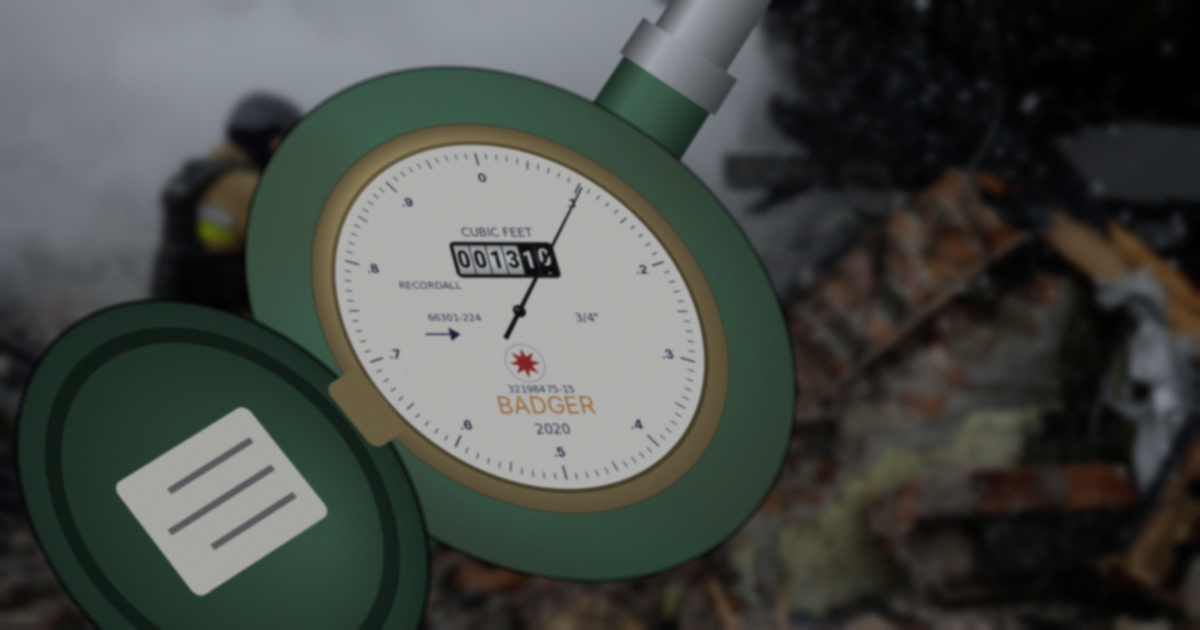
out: 1310.10 ft³
